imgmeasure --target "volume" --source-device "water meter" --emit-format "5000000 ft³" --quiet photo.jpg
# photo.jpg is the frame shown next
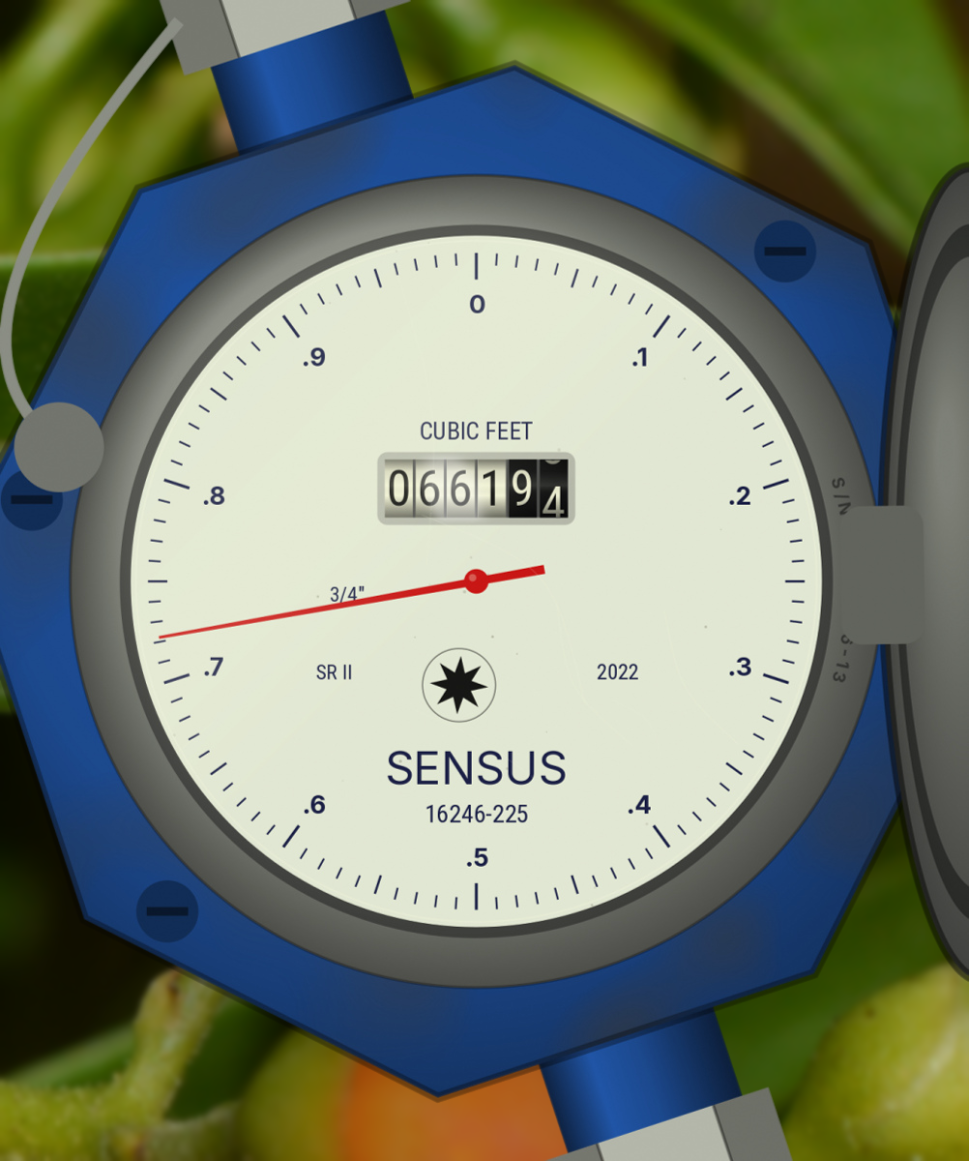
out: 66193.72 ft³
